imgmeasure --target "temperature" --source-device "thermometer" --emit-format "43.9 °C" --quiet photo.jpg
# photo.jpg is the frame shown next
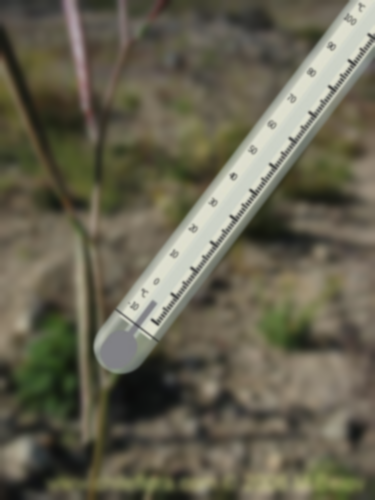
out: -5 °C
